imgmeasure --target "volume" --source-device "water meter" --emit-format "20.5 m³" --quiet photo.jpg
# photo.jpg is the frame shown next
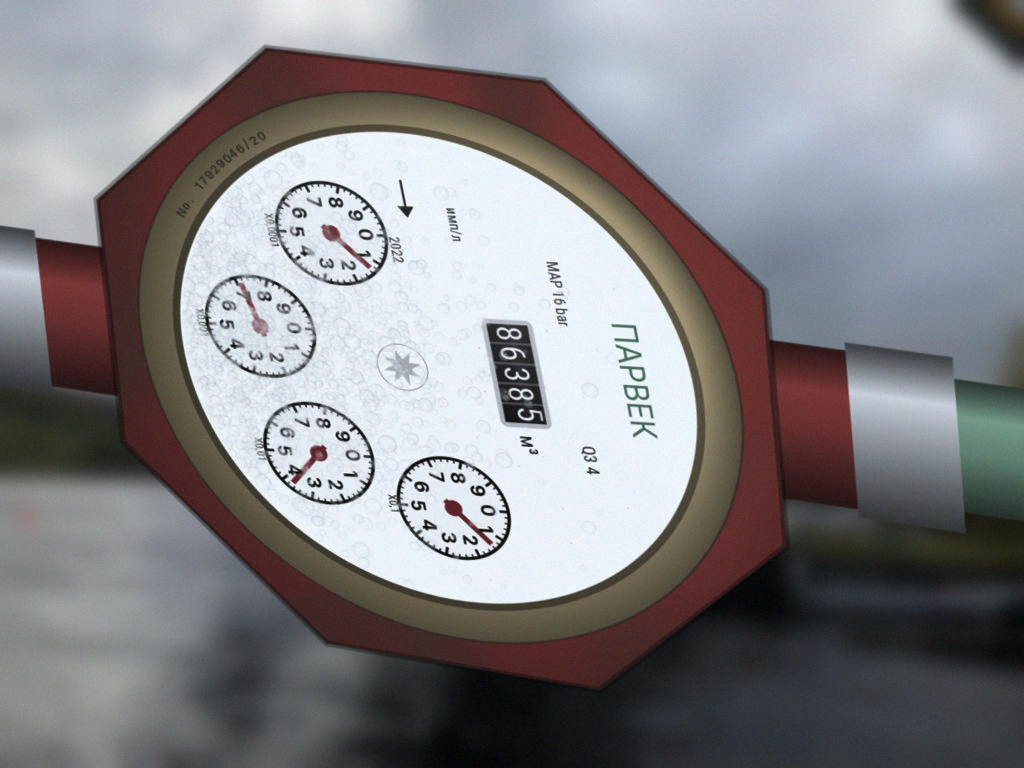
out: 86385.1371 m³
